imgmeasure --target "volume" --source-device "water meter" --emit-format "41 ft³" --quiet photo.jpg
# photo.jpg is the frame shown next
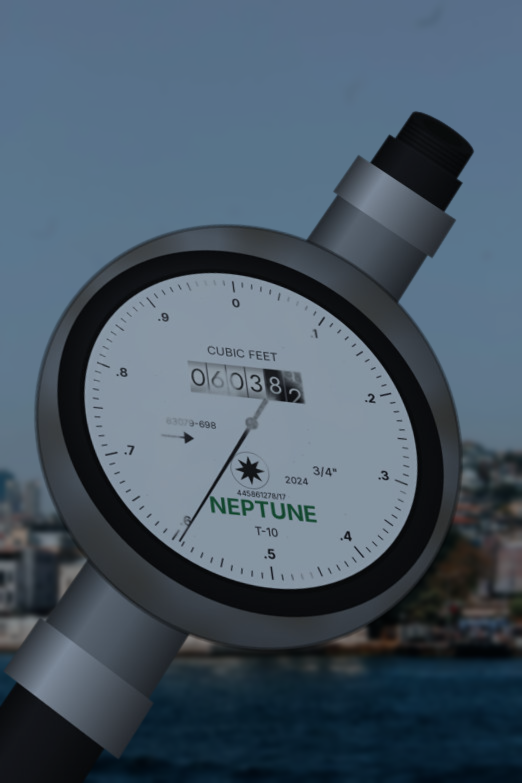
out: 60381.59 ft³
